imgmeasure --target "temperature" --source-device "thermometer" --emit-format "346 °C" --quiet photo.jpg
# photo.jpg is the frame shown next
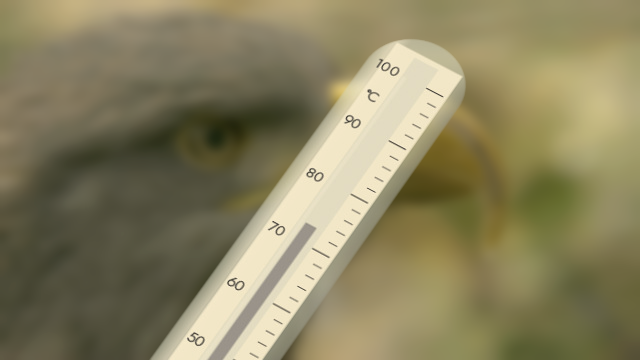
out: 73 °C
